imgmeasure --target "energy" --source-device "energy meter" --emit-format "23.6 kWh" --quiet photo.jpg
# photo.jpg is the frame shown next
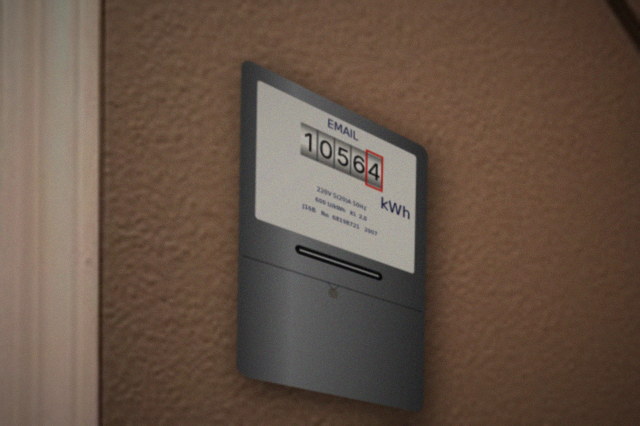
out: 1056.4 kWh
